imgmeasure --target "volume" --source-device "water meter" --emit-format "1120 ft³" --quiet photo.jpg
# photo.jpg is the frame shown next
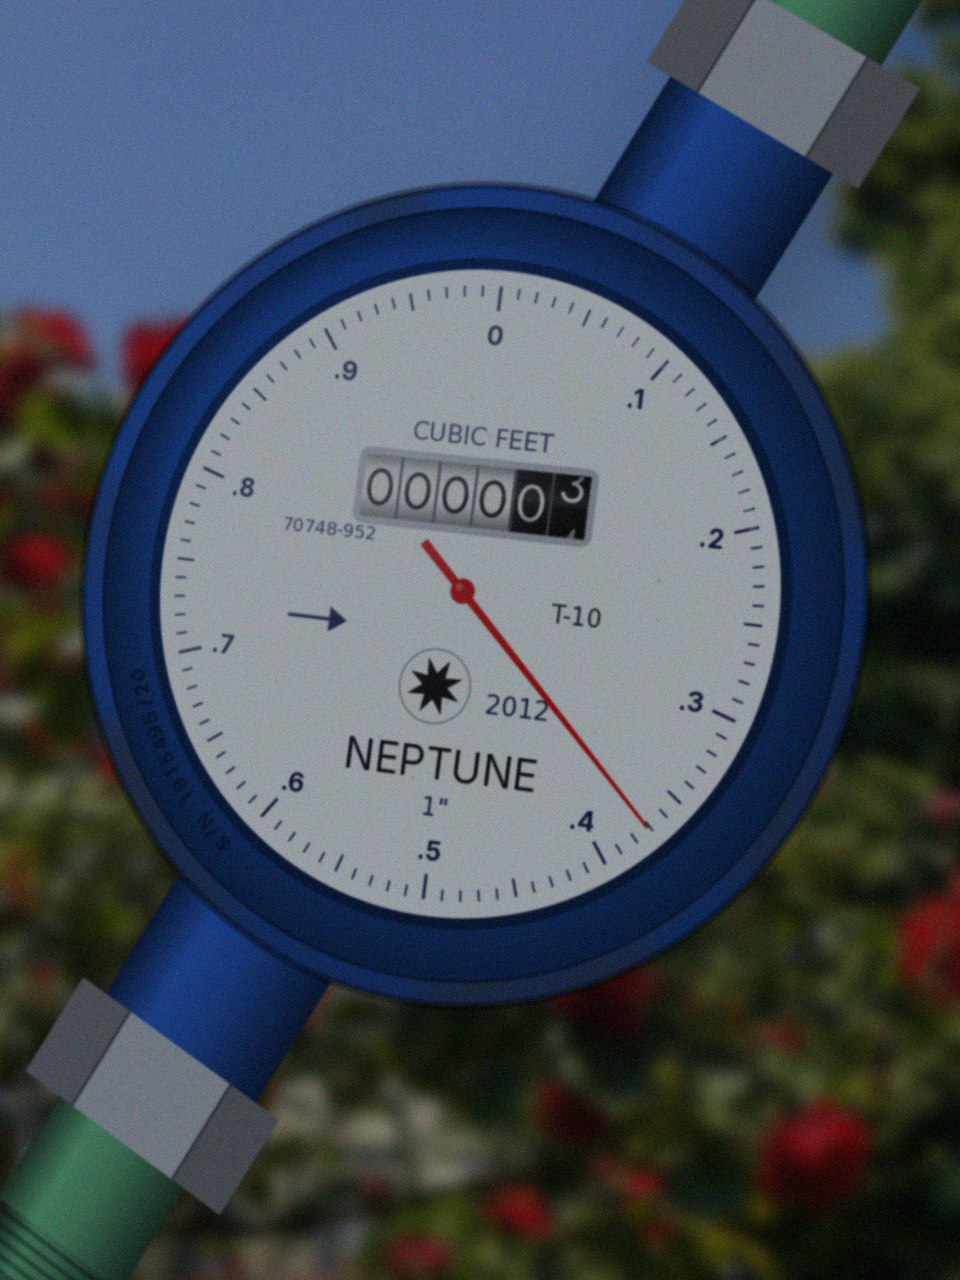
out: 3.37 ft³
